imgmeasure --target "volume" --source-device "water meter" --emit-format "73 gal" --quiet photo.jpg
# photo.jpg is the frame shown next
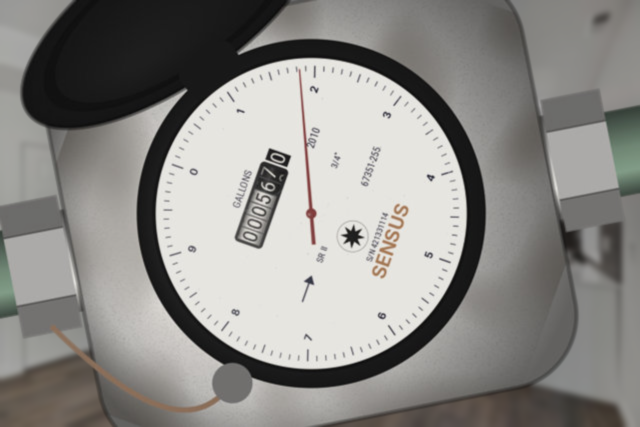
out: 5671.8 gal
